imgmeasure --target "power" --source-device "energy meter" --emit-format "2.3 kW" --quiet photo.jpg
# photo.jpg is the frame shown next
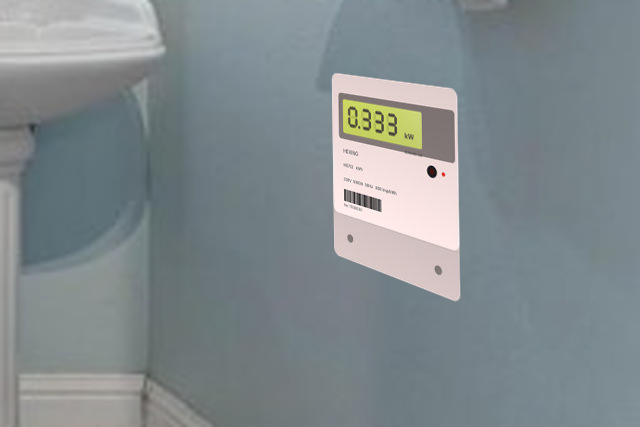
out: 0.333 kW
